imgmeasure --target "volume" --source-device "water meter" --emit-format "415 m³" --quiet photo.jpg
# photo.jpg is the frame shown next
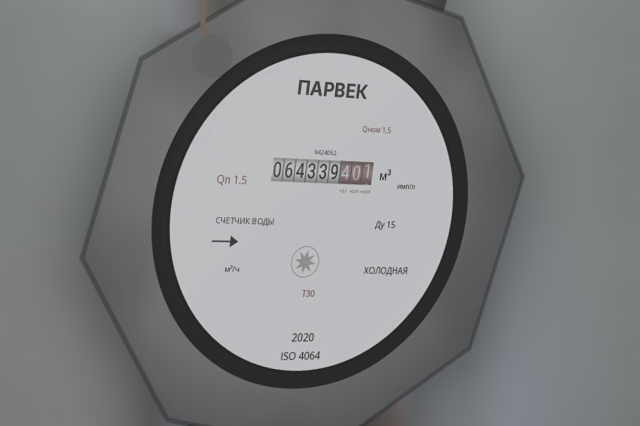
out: 64339.401 m³
